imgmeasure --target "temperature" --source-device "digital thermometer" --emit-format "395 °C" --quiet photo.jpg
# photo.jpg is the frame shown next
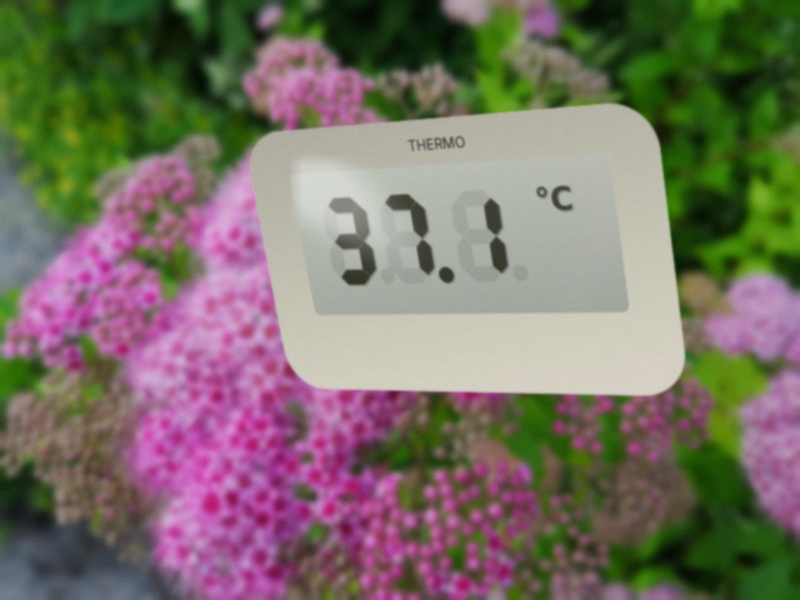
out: 37.1 °C
